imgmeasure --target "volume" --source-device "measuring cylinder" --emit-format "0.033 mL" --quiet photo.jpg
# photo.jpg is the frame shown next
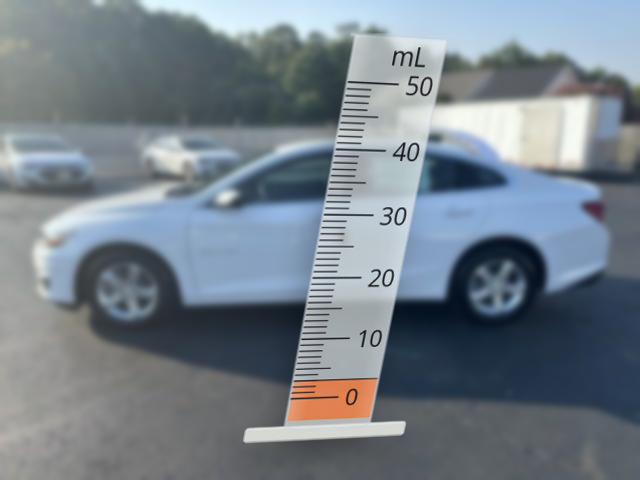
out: 3 mL
